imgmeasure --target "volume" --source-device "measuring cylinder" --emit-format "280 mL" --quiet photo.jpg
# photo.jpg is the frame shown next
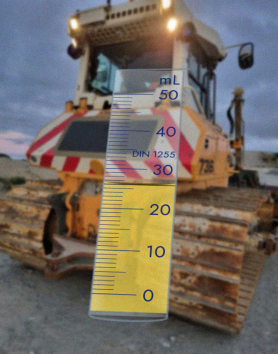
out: 26 mL
